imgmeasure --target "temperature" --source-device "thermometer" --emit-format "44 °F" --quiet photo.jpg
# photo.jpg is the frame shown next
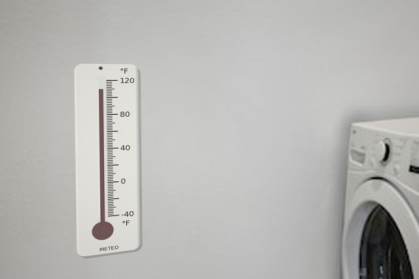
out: 110 °F
